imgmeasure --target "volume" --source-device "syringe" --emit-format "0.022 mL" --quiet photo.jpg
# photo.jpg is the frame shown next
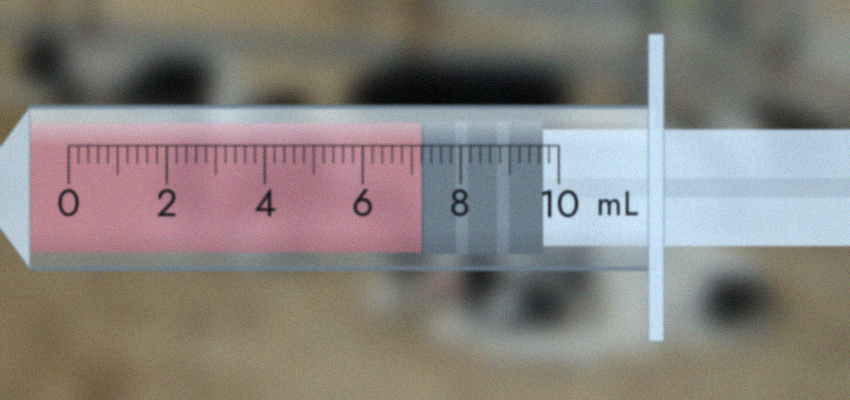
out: 7.2 mL
